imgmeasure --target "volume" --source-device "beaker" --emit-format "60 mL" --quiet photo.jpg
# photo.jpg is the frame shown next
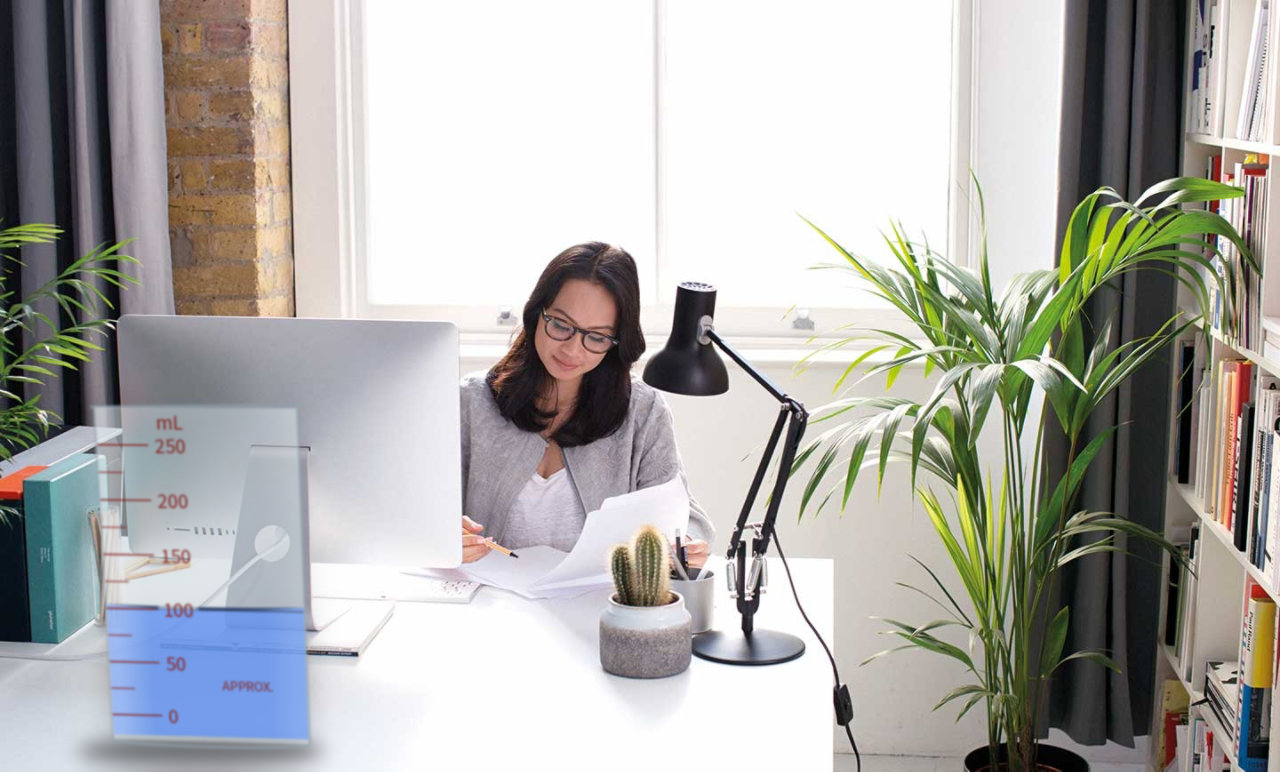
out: 100 mL
